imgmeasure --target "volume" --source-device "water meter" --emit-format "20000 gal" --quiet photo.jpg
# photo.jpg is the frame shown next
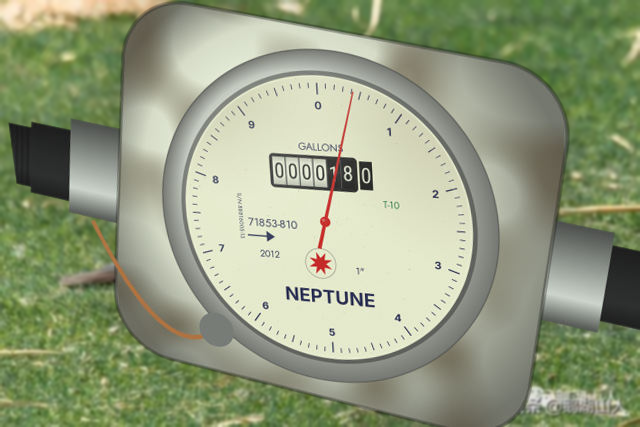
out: 180.4 gal
